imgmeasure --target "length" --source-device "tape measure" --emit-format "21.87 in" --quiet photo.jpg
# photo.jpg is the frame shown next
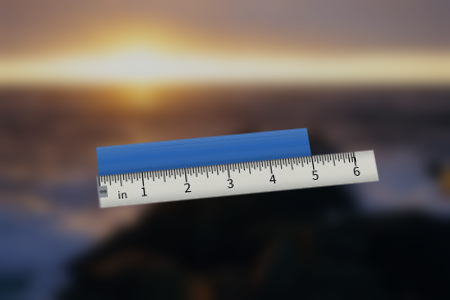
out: 5 in
